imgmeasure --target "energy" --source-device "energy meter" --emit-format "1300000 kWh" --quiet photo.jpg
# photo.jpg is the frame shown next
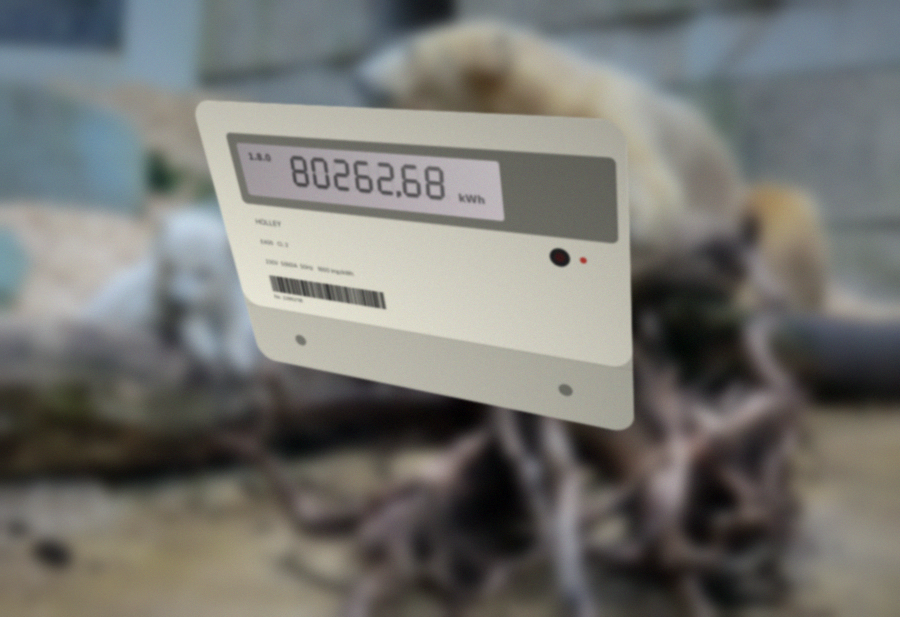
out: 80262.68 kWh
